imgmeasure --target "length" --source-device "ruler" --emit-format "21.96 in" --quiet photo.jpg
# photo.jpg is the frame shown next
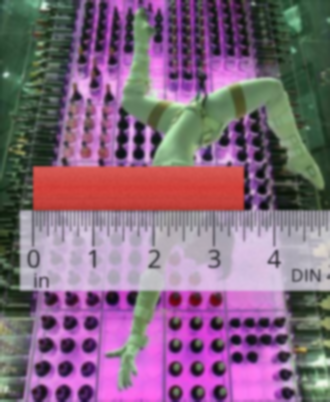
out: 3.5 in
